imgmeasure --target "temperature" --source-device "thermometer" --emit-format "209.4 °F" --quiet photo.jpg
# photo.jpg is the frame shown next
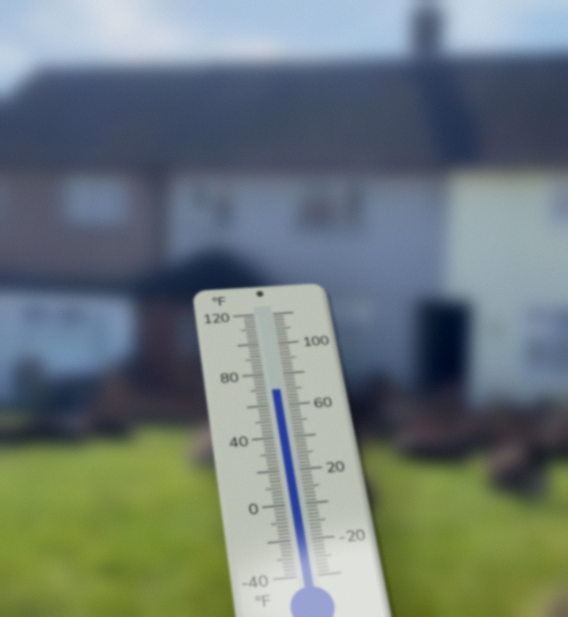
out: 70 °F
